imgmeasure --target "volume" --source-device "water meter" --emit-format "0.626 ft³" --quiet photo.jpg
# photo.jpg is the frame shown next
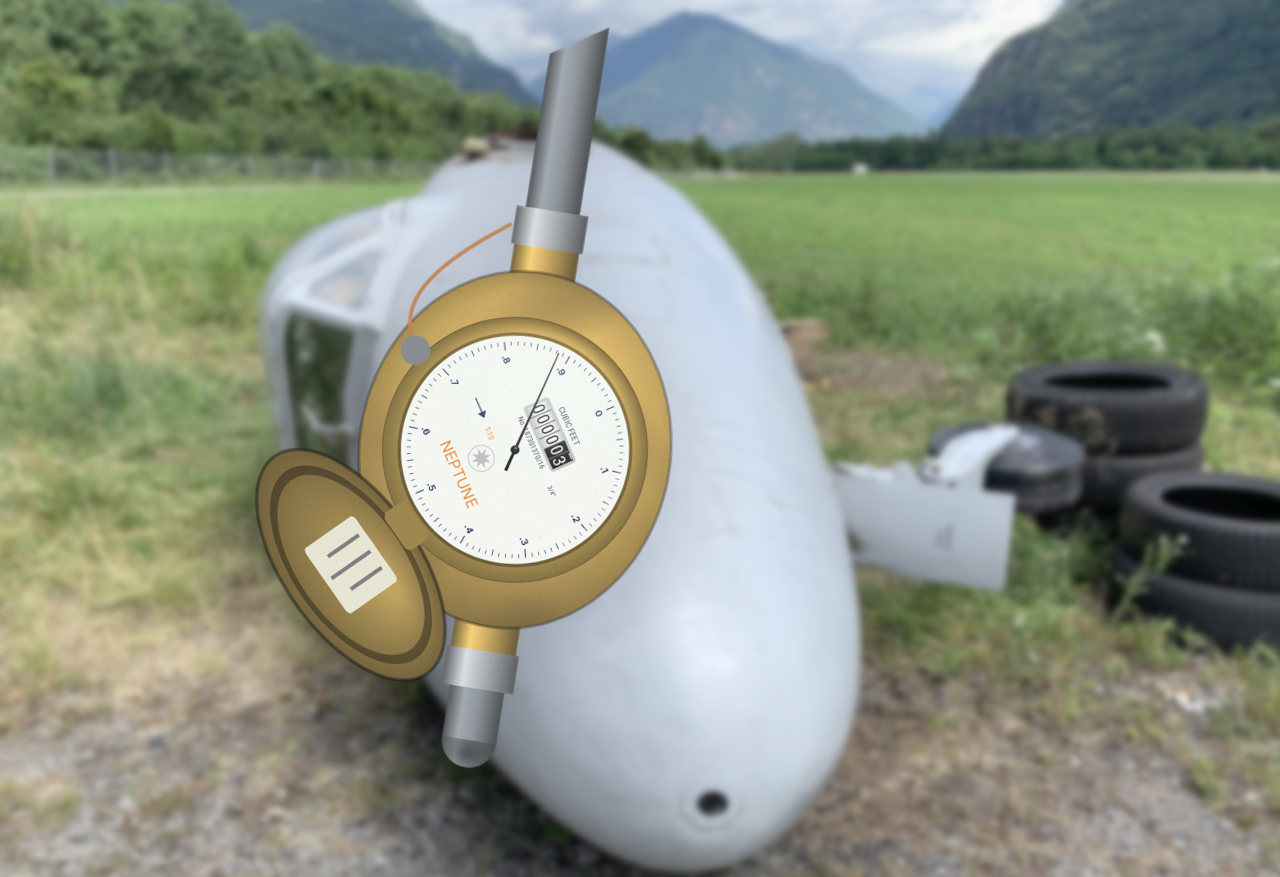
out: 2.88 ft³
